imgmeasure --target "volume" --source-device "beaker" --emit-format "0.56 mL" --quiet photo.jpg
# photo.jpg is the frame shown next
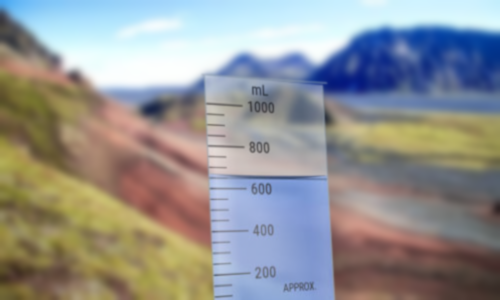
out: 650 mL
